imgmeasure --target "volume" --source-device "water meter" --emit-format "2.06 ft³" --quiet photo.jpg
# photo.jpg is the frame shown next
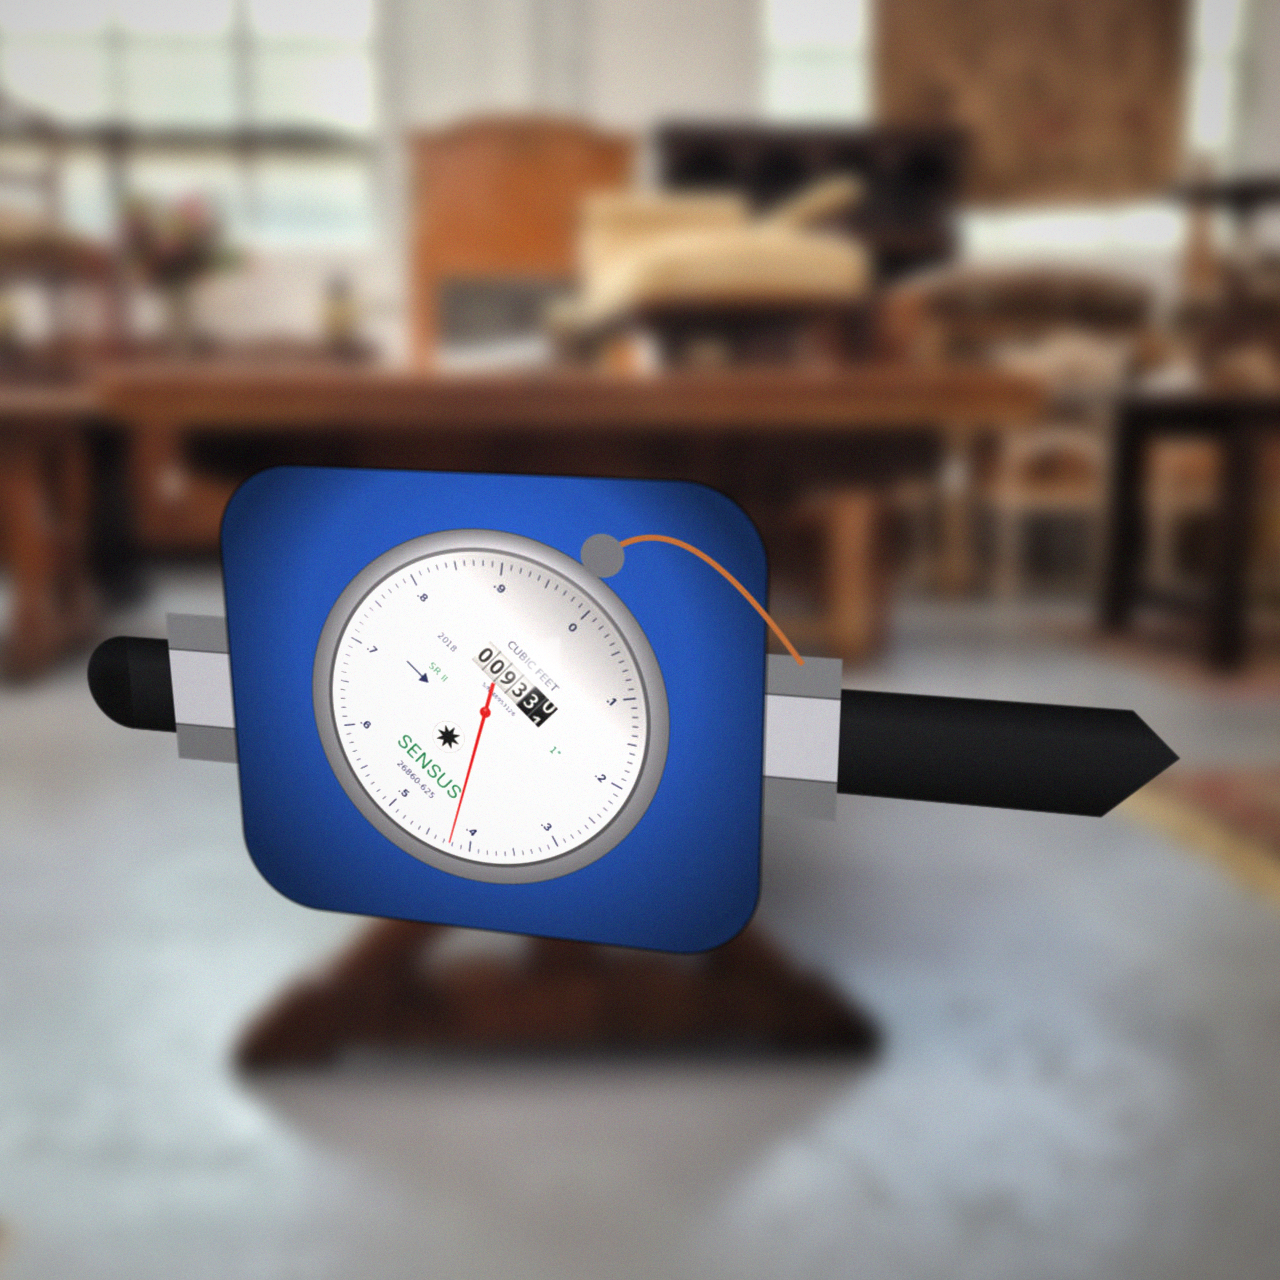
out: 9330.42 ft³
